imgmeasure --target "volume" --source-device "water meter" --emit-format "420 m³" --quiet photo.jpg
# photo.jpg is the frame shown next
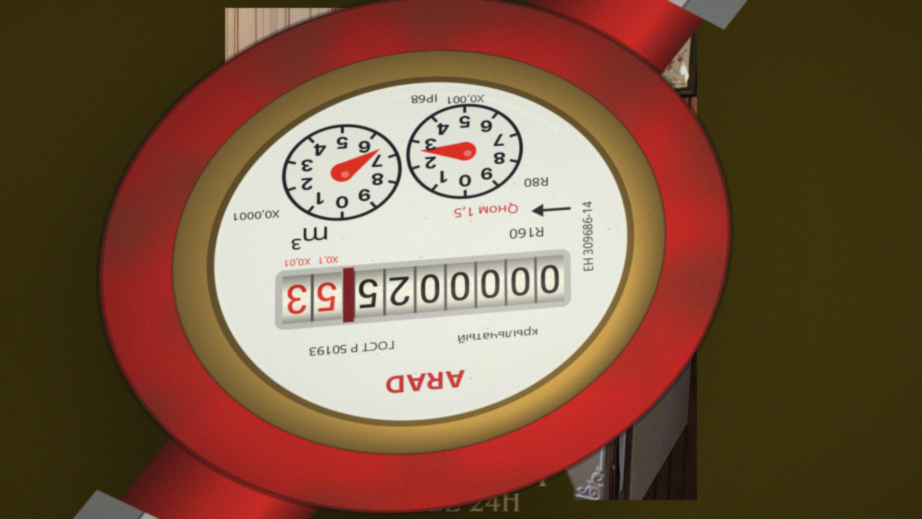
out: 25.5326 m³
